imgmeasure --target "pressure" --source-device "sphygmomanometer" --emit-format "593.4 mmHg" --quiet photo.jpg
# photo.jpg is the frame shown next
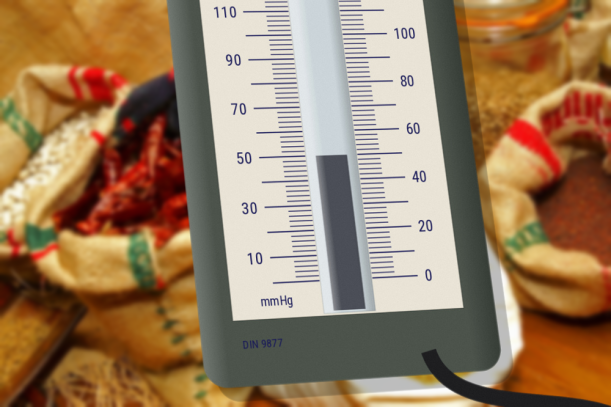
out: 50 mmHg
